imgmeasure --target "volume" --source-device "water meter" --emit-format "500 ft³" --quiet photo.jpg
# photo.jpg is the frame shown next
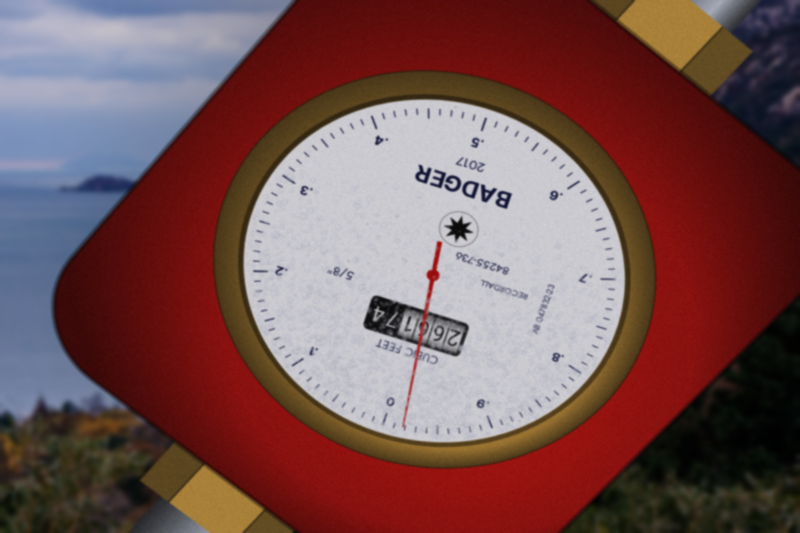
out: 266173.98 ft³
